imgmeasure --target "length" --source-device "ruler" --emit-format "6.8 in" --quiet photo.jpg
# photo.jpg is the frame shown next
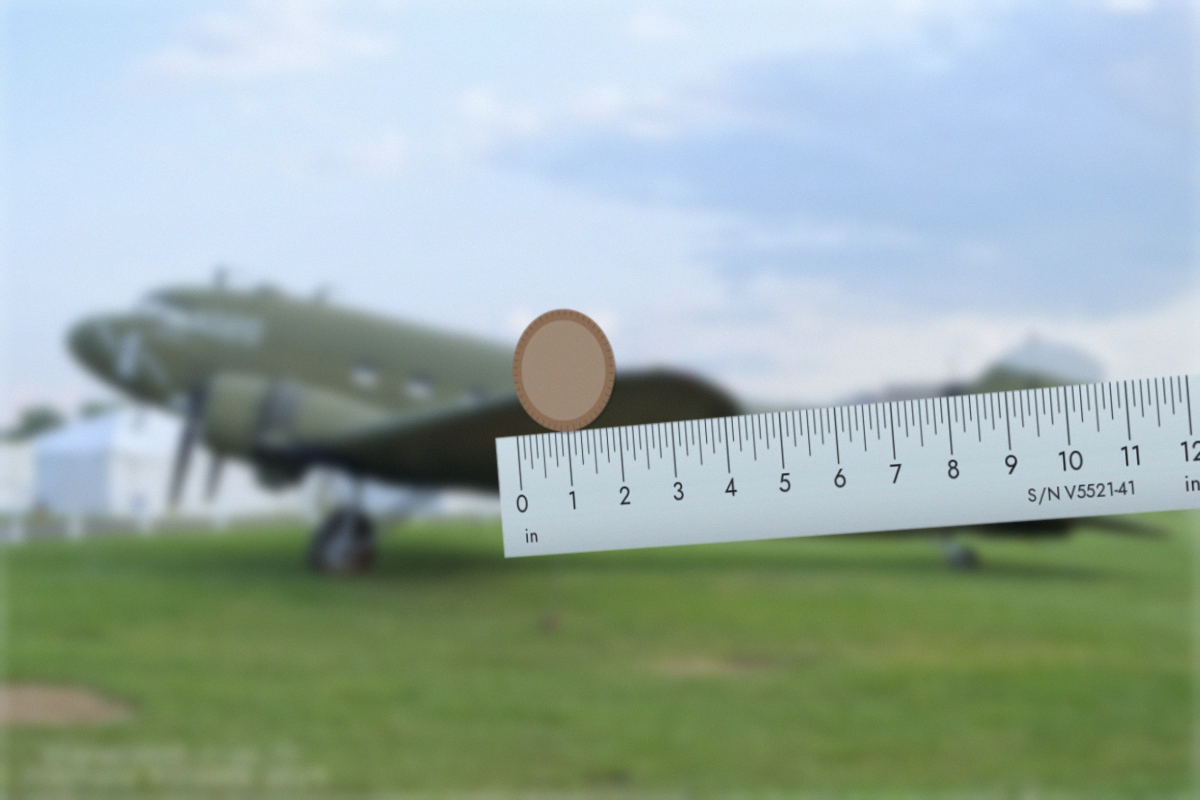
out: 2 in
